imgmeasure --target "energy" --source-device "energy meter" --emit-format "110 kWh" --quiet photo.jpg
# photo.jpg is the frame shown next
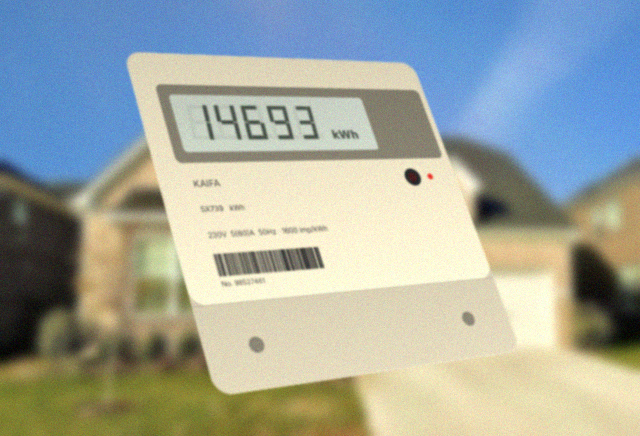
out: 14693 kWh
